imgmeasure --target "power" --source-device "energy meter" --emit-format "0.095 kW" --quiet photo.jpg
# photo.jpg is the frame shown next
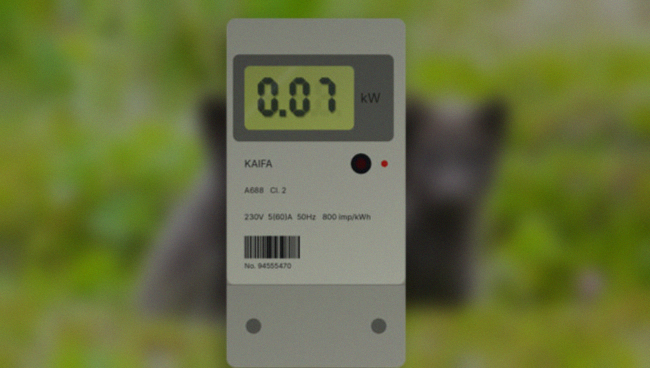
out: 0.07 kW
